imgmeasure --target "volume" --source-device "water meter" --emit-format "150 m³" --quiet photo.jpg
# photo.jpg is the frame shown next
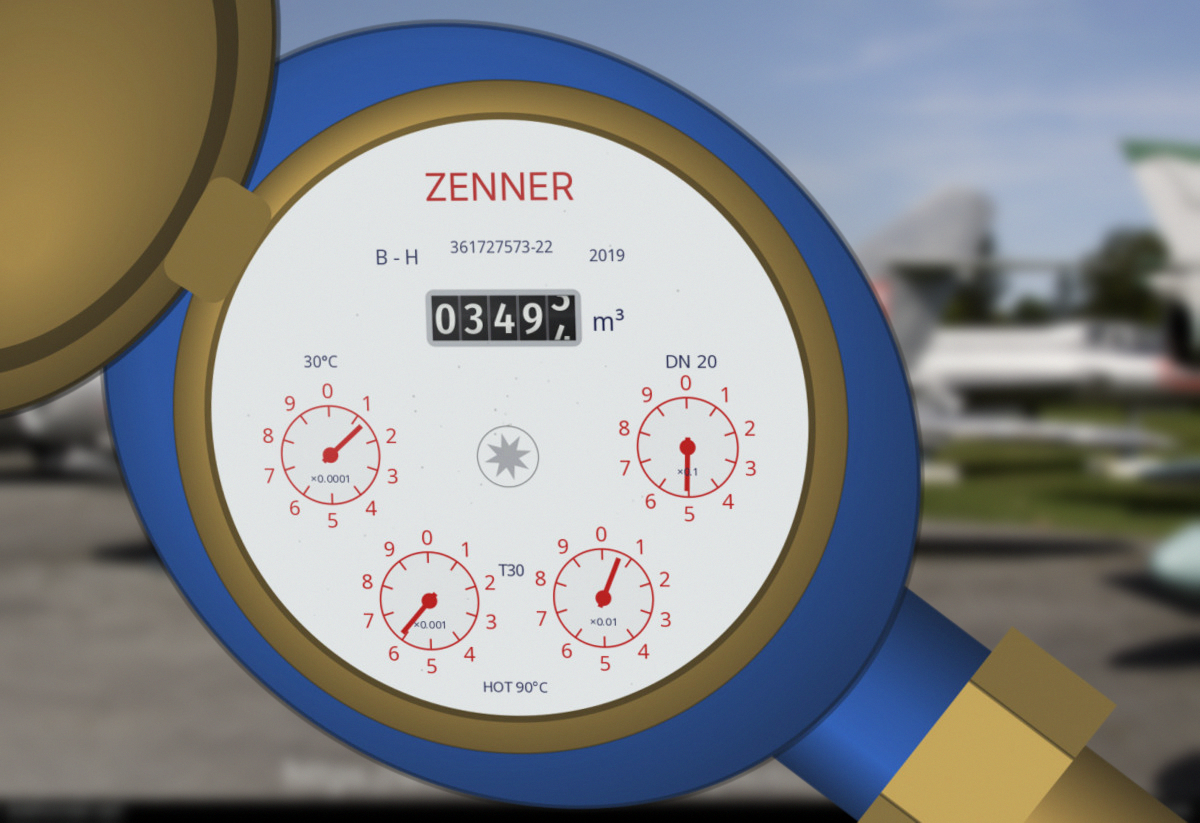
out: 3493.5061 m³
